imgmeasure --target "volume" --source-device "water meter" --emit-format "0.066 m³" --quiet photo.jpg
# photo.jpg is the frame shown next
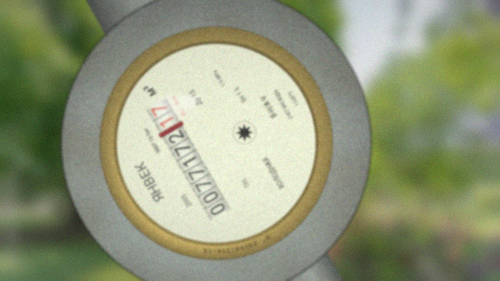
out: 77172.17 m³
